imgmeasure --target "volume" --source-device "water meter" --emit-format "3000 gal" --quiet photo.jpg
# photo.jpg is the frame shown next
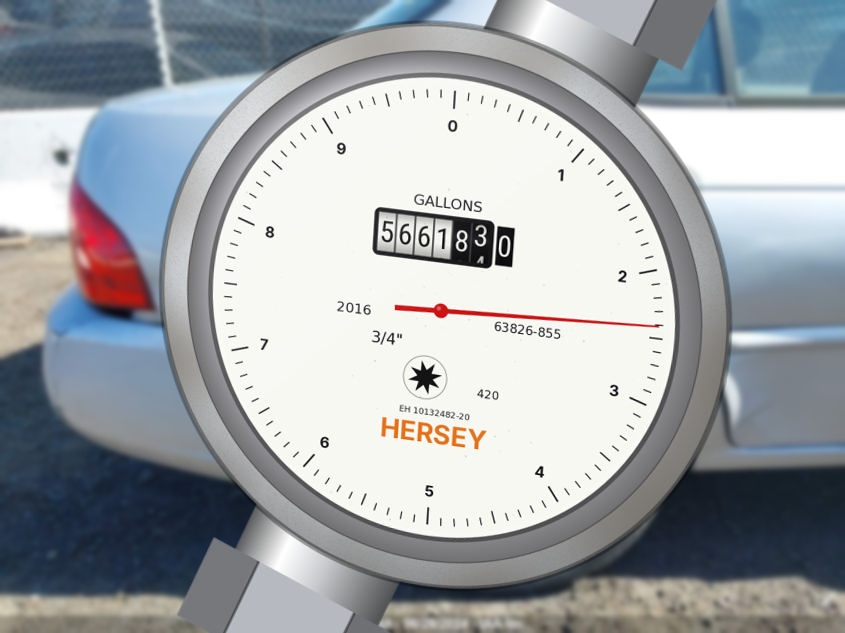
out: 5661832.4 gal
